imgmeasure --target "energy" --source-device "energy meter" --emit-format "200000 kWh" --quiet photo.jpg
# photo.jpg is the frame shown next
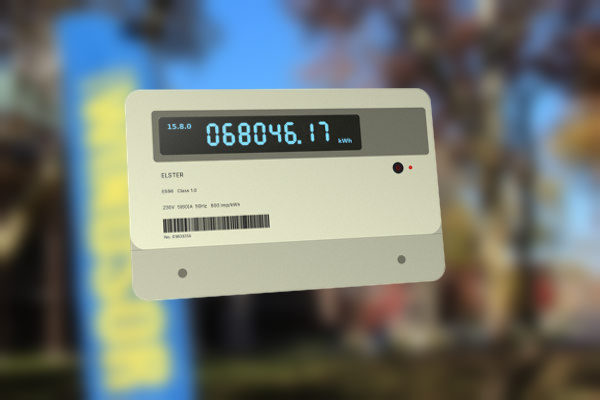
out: 68046.17 kWh
